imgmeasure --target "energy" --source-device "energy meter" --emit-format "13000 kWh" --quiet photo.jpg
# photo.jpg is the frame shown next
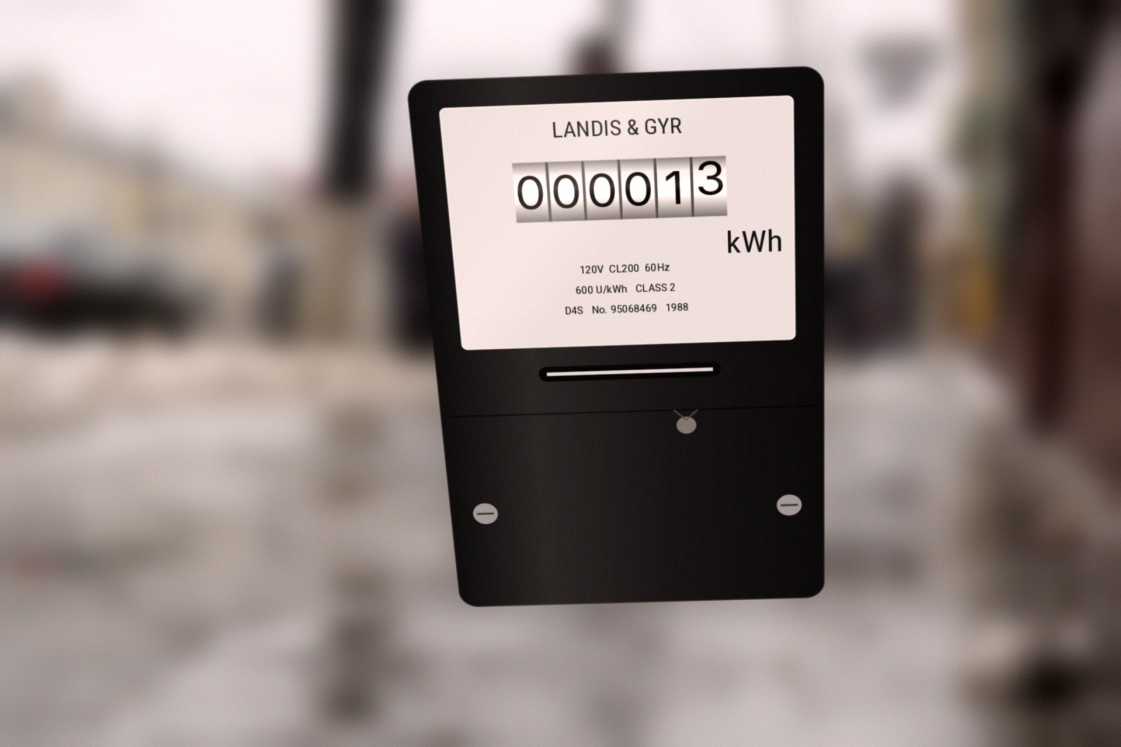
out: 13 kWh
